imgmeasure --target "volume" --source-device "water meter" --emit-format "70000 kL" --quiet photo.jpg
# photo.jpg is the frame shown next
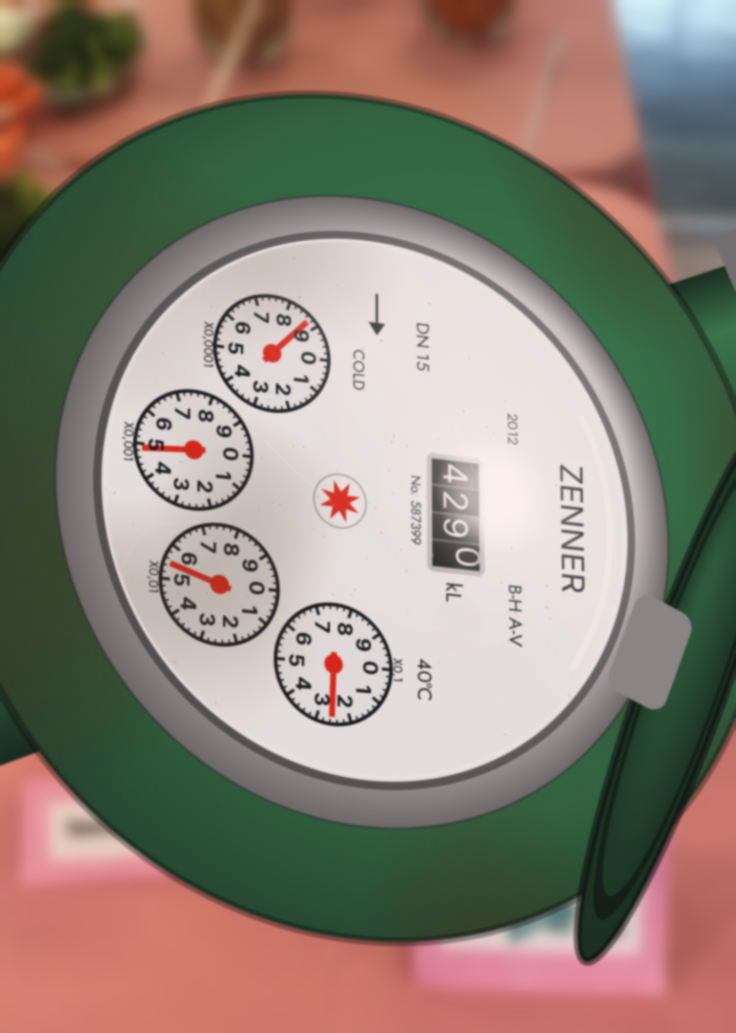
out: 4290.2548 kL
